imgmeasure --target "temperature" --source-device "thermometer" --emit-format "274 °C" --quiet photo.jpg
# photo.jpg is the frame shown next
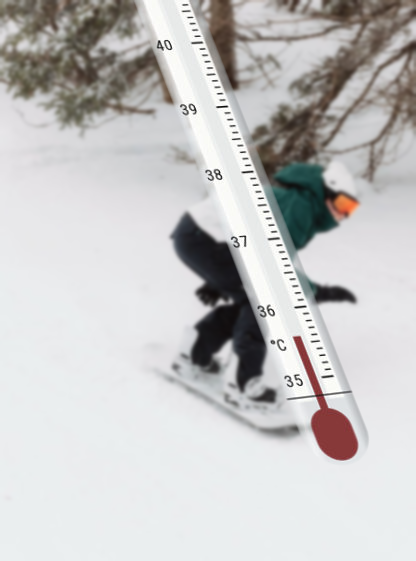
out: 35.6 °C
